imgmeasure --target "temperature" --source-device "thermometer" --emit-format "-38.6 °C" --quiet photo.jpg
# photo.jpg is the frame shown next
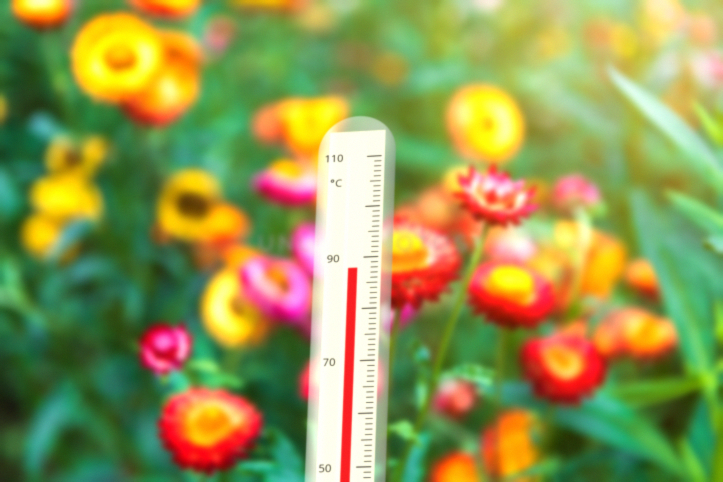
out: 88 °C
